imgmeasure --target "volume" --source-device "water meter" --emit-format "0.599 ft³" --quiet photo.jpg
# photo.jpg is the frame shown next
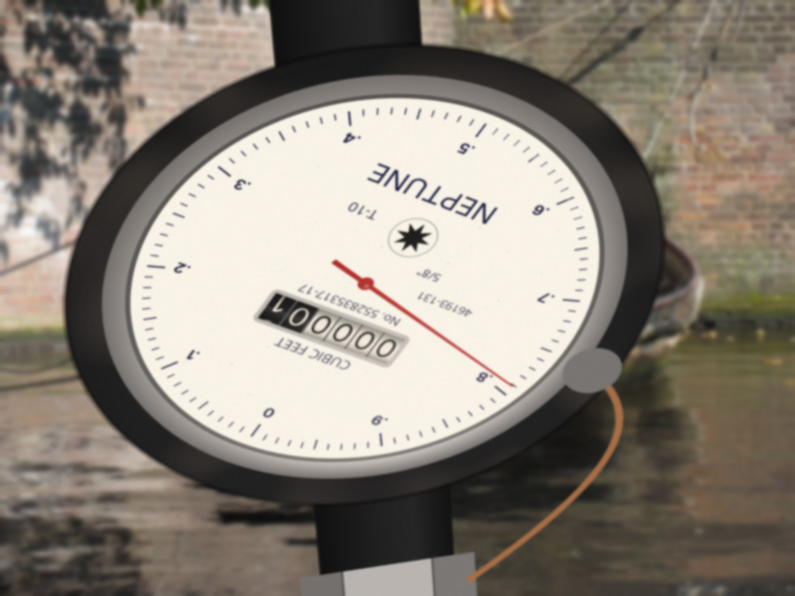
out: 0.79 ft³
